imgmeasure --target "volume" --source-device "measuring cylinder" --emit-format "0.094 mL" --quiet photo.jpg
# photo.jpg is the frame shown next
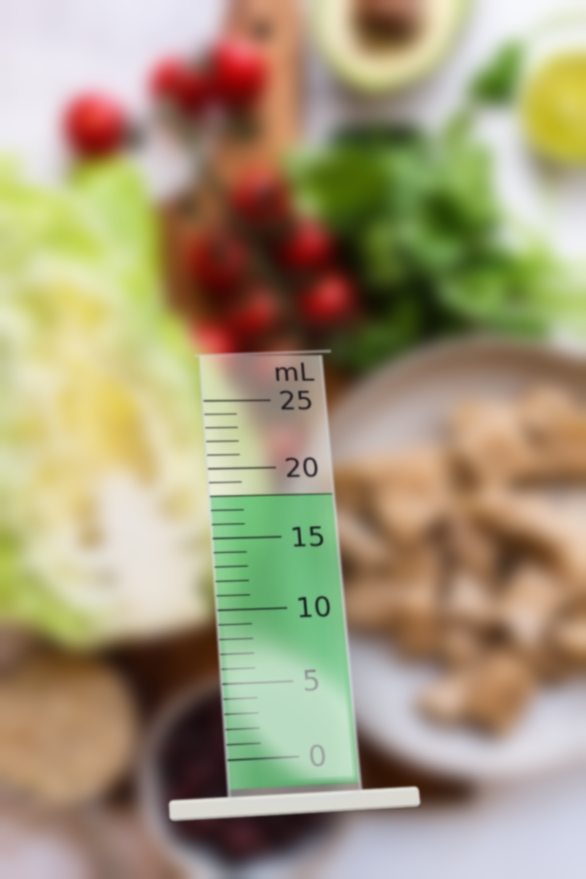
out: 18 mL
